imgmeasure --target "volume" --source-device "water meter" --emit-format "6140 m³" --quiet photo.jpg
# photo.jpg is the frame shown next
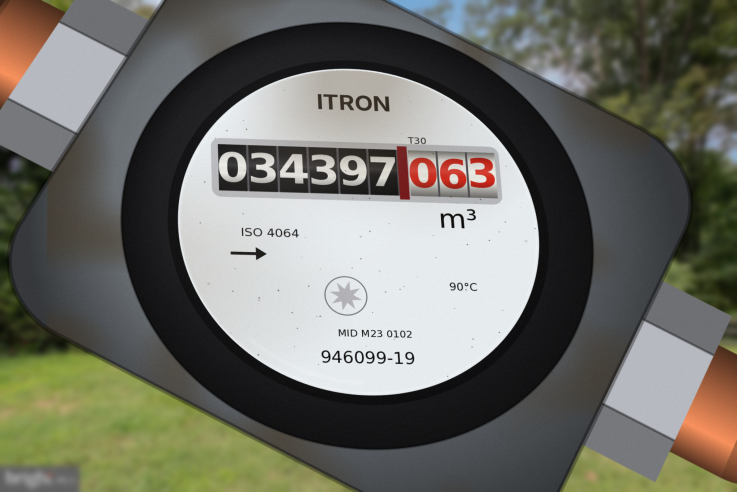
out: 34397.063 m³
